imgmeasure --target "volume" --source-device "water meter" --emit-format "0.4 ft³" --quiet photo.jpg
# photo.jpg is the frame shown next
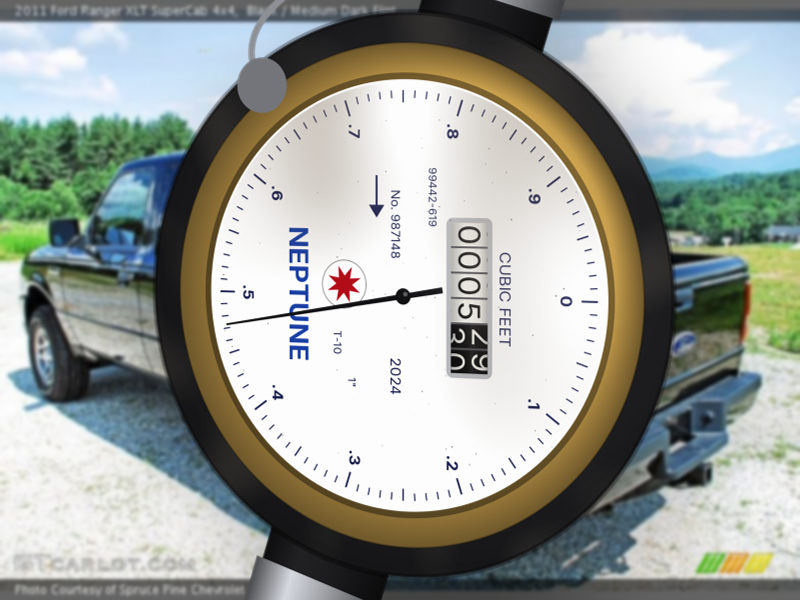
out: 529.47 ft³
